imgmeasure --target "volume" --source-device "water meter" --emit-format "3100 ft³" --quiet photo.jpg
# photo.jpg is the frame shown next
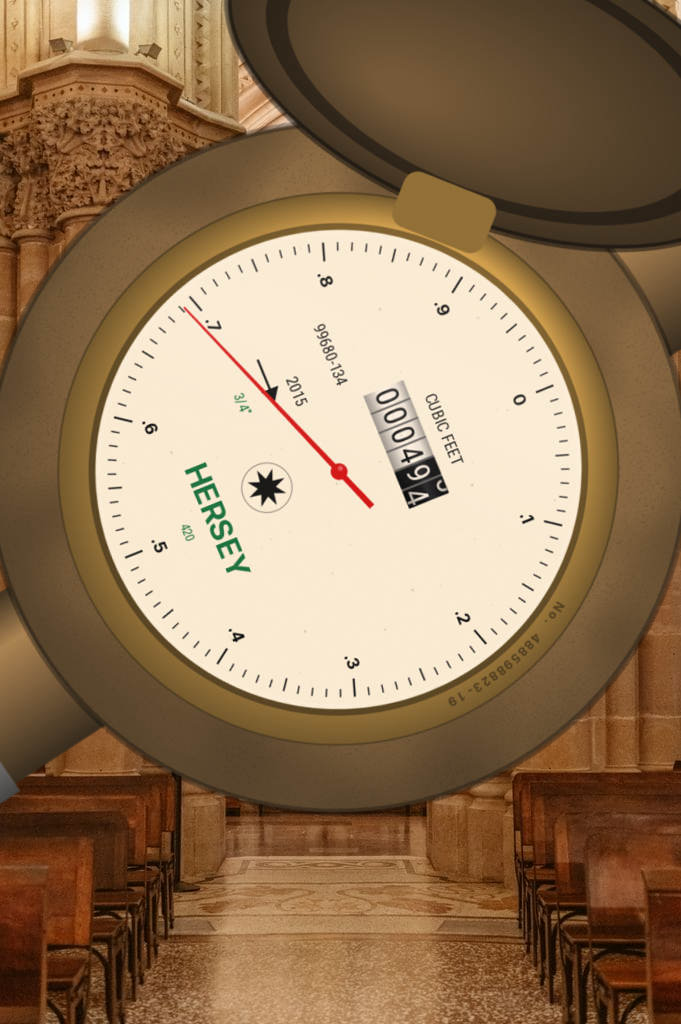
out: 493.69 ft³
